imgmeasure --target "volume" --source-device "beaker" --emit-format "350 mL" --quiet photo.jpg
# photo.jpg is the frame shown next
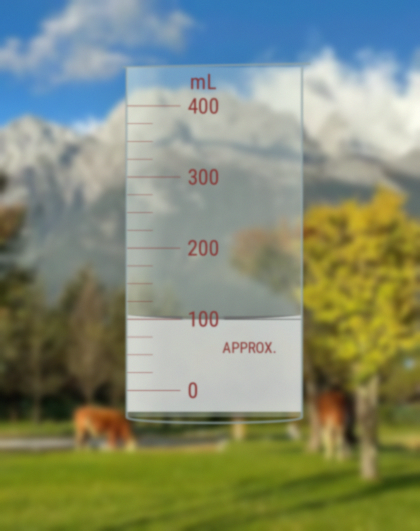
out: 100 mL
